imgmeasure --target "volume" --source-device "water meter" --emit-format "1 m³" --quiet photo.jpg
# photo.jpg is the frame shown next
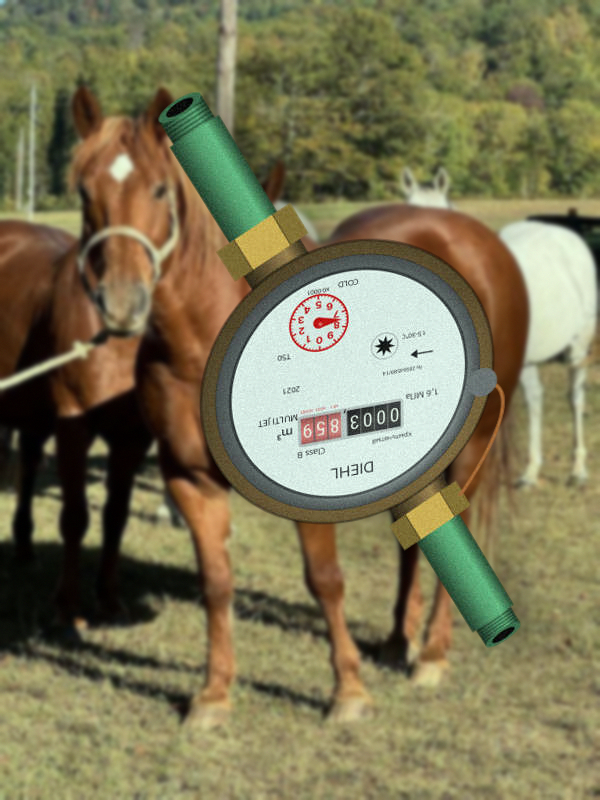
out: 3.8597 m³
